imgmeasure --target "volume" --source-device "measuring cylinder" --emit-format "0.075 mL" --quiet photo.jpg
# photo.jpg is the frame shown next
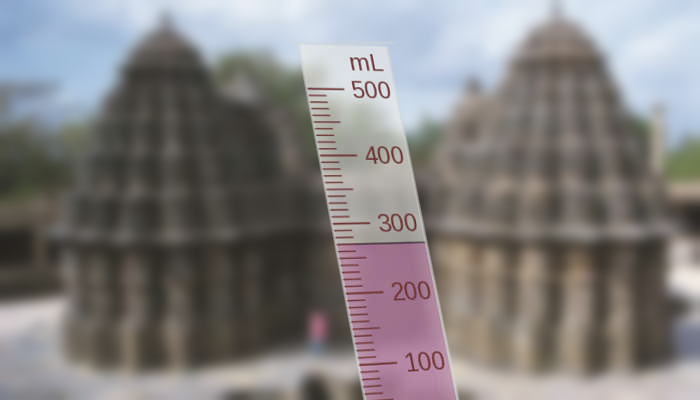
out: 270 mL
